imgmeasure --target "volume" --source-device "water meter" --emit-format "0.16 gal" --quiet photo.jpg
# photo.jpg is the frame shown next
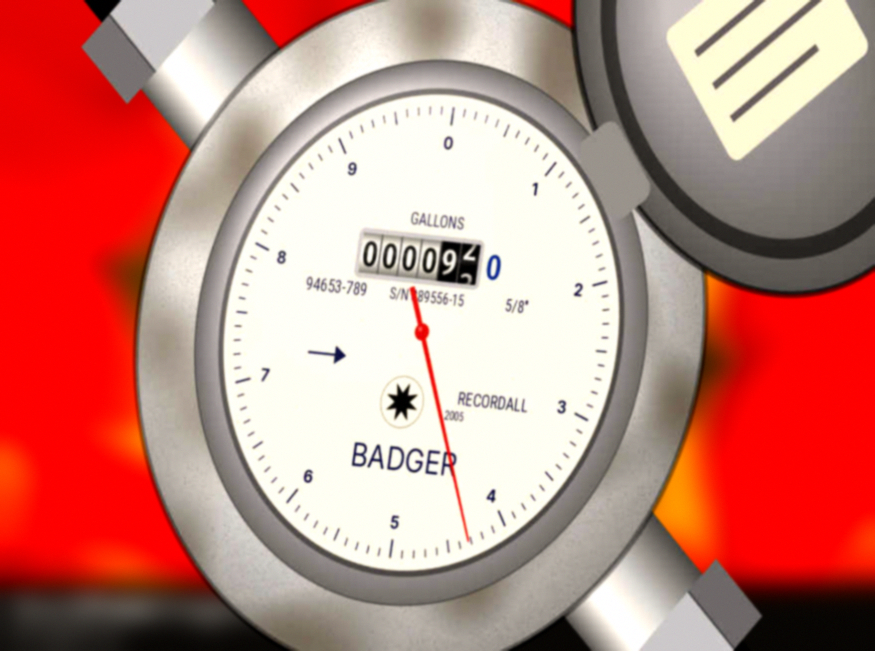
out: 924.3 gal
